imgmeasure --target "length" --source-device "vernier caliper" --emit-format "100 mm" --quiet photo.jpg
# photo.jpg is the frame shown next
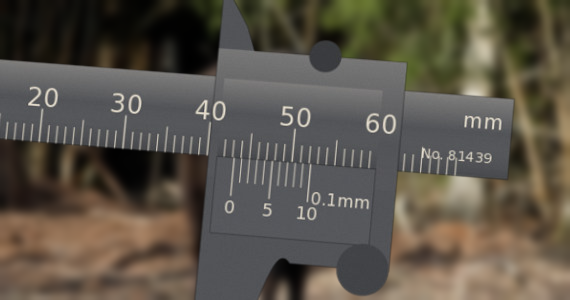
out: 43.2 mm
